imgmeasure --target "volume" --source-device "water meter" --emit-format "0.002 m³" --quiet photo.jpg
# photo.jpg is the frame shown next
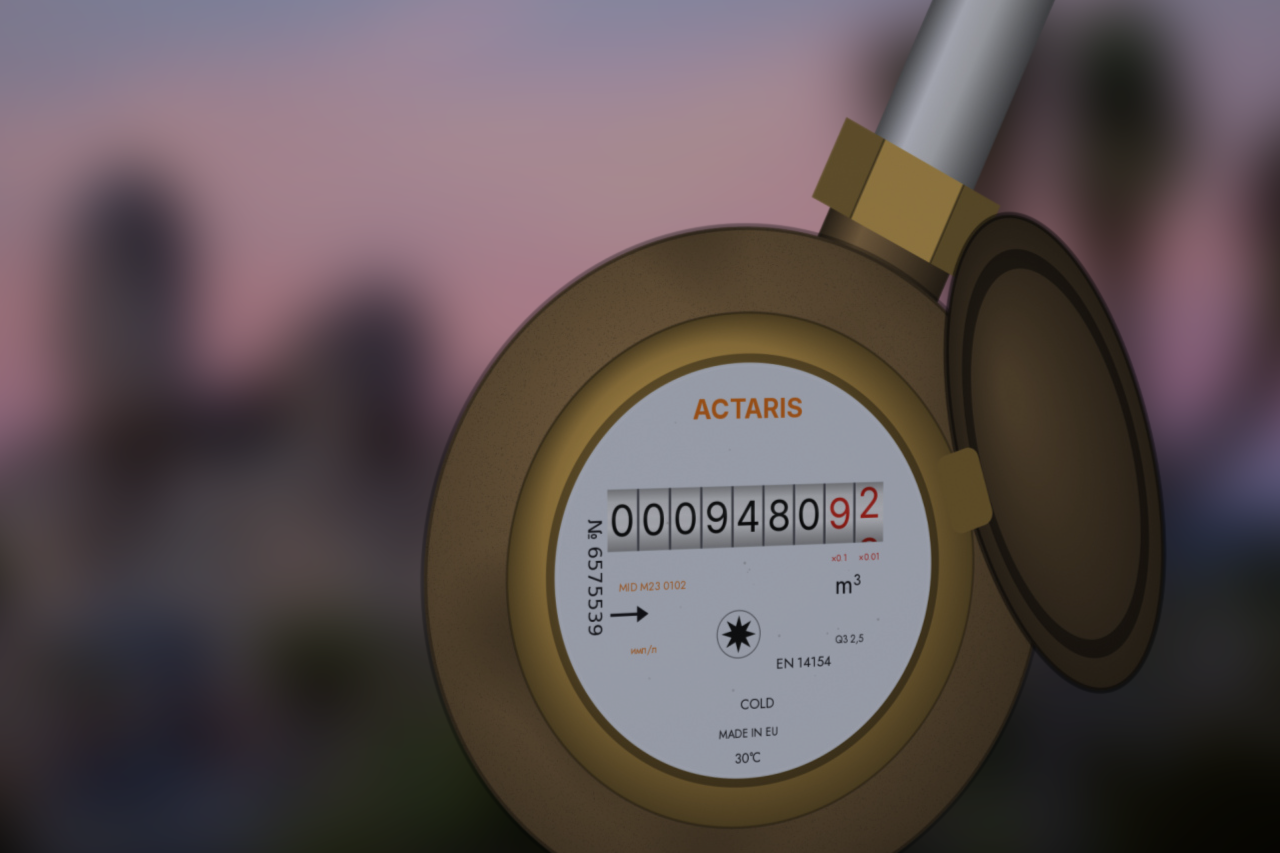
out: 9480.92 m³
